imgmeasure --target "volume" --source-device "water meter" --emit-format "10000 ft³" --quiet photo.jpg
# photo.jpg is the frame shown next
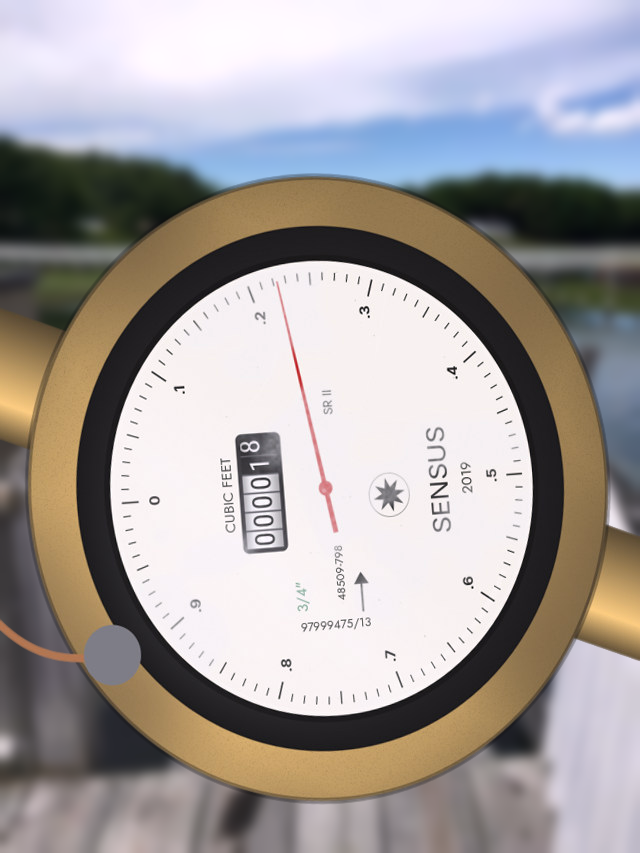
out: 18.22 ft³
